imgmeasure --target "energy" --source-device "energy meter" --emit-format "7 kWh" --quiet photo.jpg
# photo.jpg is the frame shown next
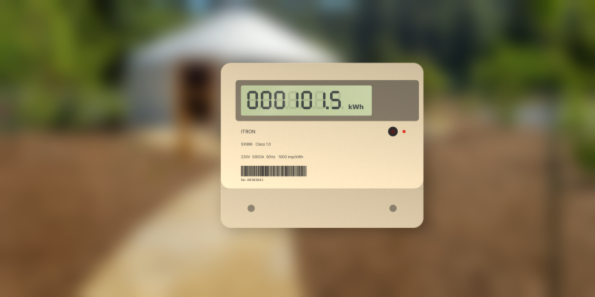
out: 101.5 kWh
